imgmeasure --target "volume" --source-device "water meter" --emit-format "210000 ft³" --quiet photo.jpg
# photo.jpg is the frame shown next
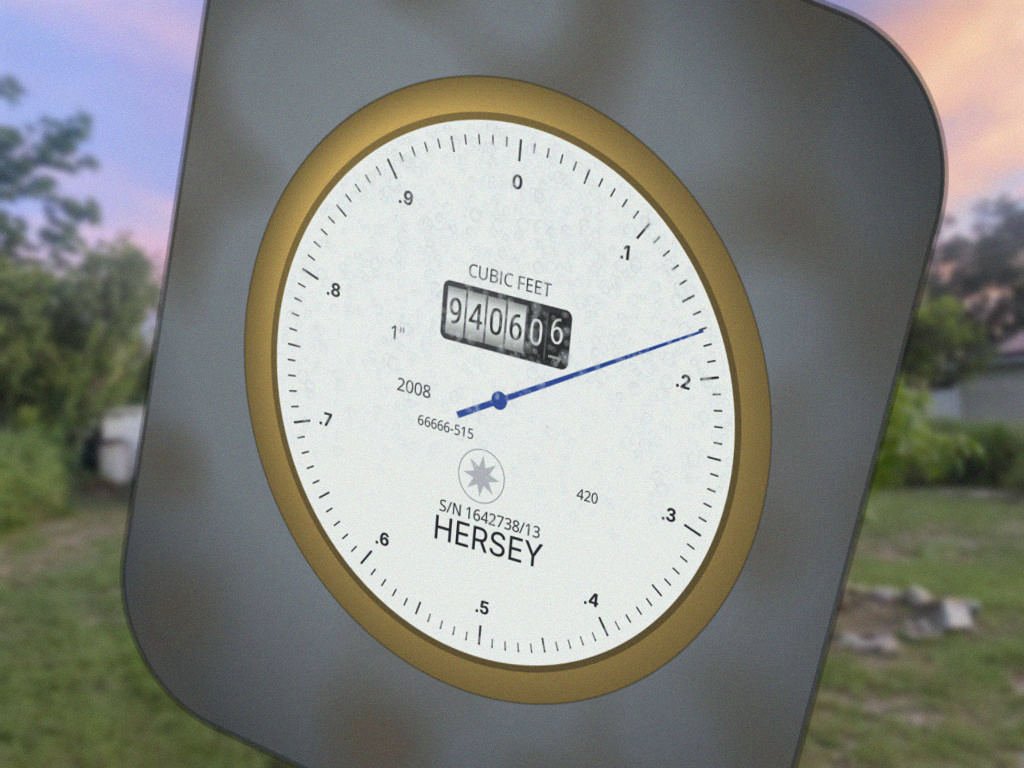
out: 940606.17 ft³
